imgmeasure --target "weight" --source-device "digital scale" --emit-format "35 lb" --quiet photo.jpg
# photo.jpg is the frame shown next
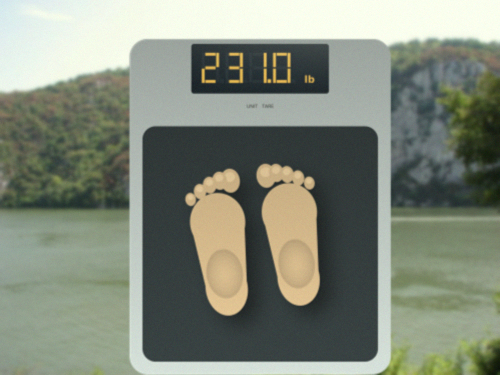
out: 231.0 lb
